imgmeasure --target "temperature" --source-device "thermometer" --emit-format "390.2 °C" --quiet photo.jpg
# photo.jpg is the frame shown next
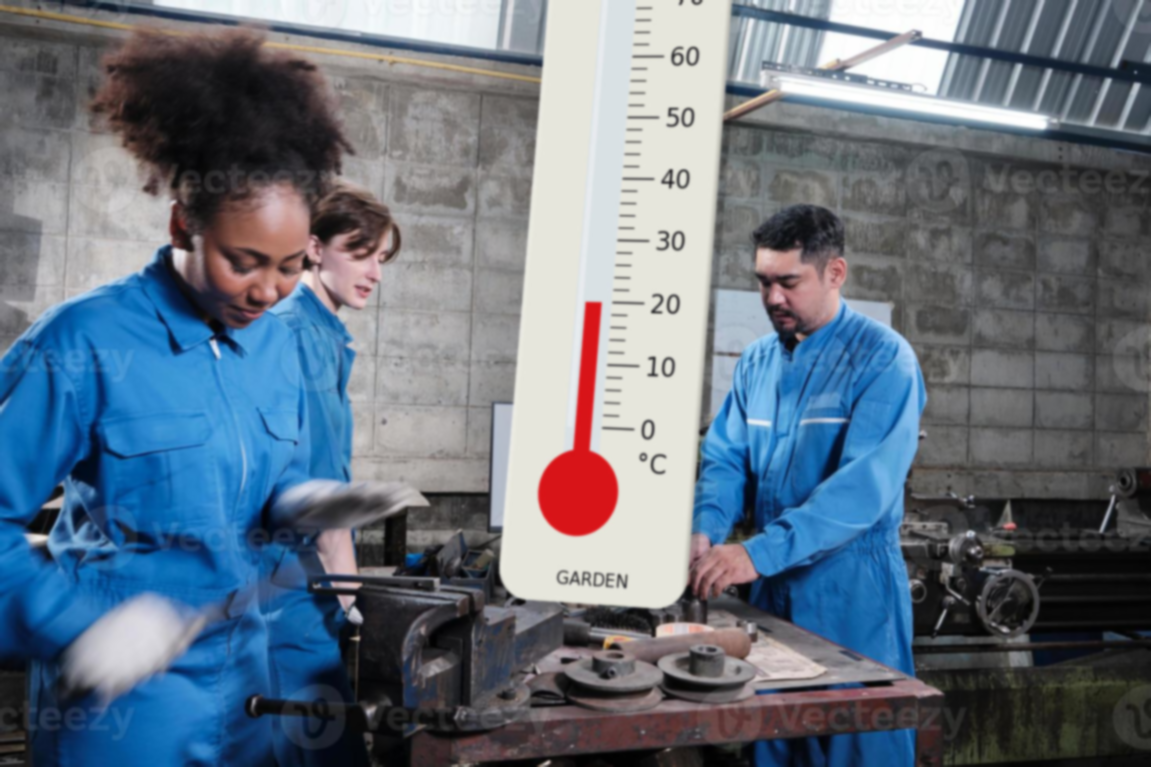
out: 20 °C
